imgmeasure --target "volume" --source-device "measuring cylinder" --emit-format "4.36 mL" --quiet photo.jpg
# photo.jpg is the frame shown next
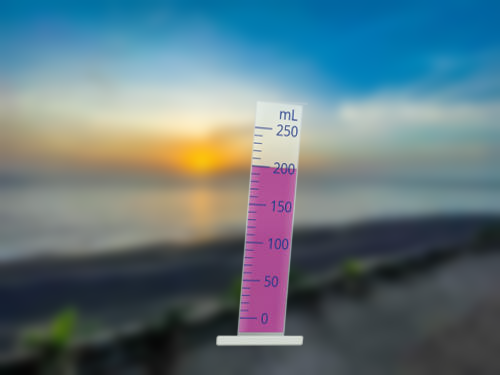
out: 200 mL
